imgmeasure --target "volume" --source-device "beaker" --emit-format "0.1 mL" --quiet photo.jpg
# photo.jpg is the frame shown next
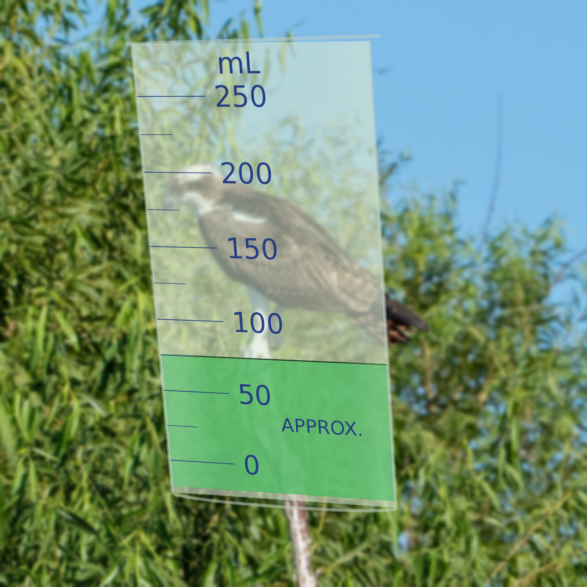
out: 75 mL
